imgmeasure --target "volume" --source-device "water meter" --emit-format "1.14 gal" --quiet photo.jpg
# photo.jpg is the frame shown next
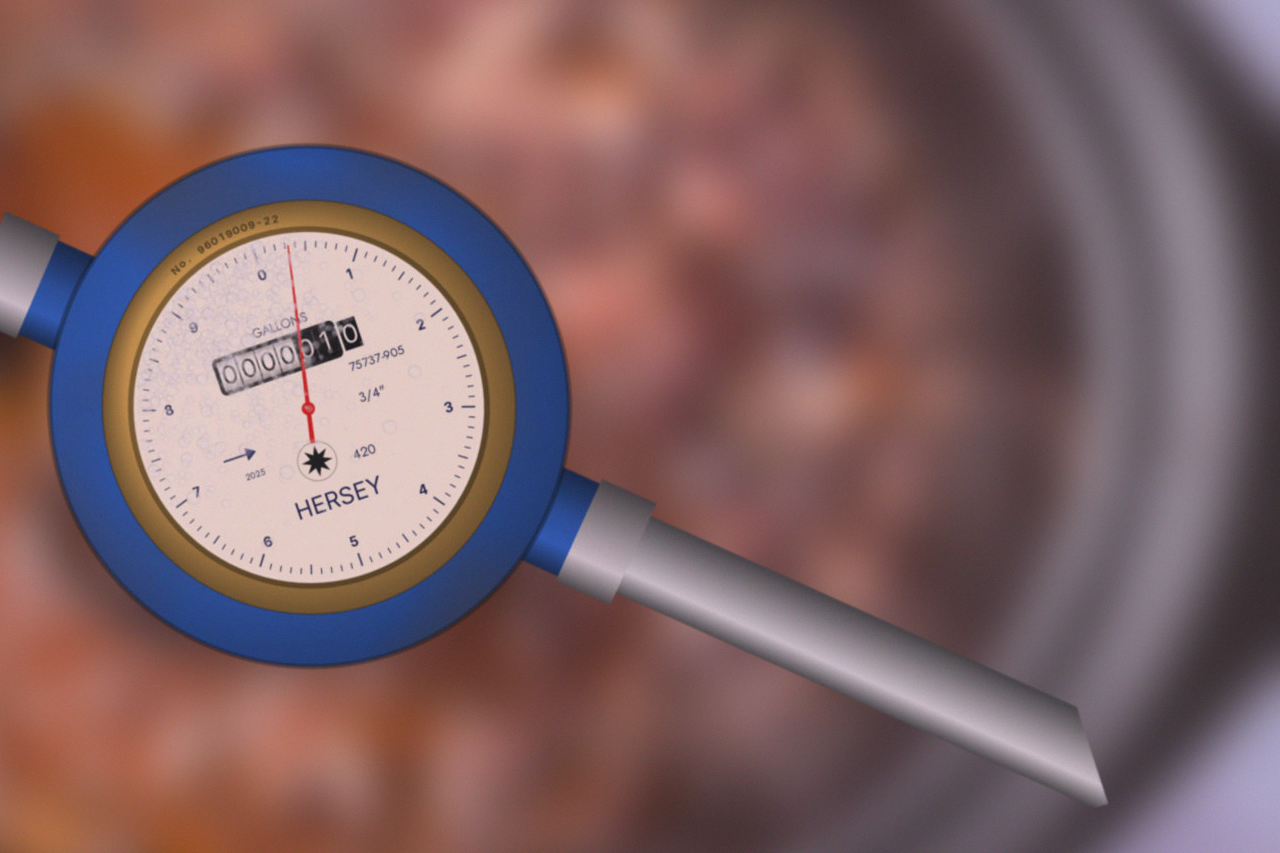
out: 10.3 gal
